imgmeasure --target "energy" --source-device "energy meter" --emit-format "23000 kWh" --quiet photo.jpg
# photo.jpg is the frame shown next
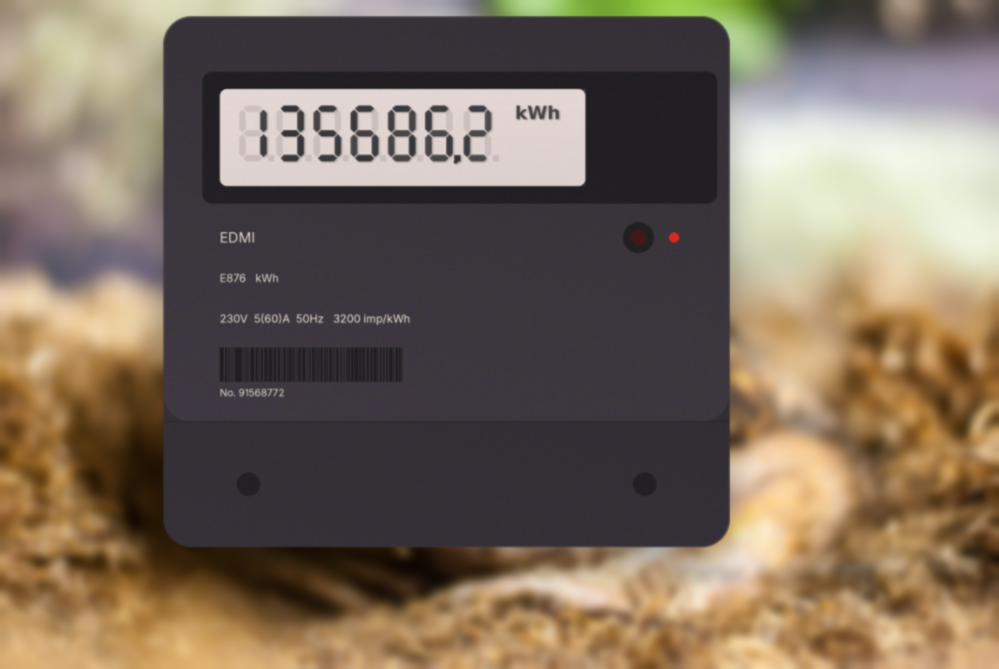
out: 135686.2 kWh
